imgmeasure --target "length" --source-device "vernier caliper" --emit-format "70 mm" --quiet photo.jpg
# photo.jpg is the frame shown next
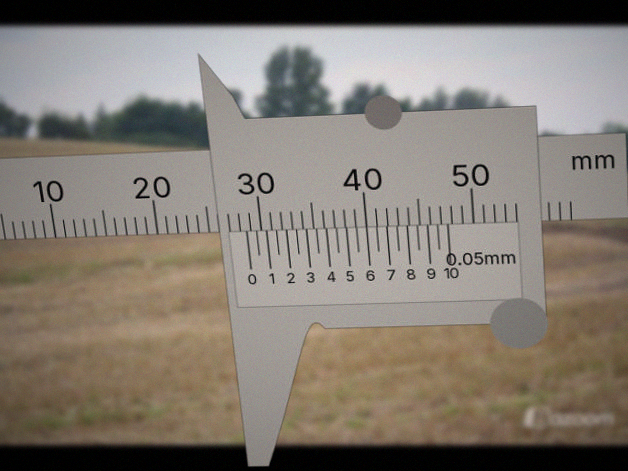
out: 28.6 mm
